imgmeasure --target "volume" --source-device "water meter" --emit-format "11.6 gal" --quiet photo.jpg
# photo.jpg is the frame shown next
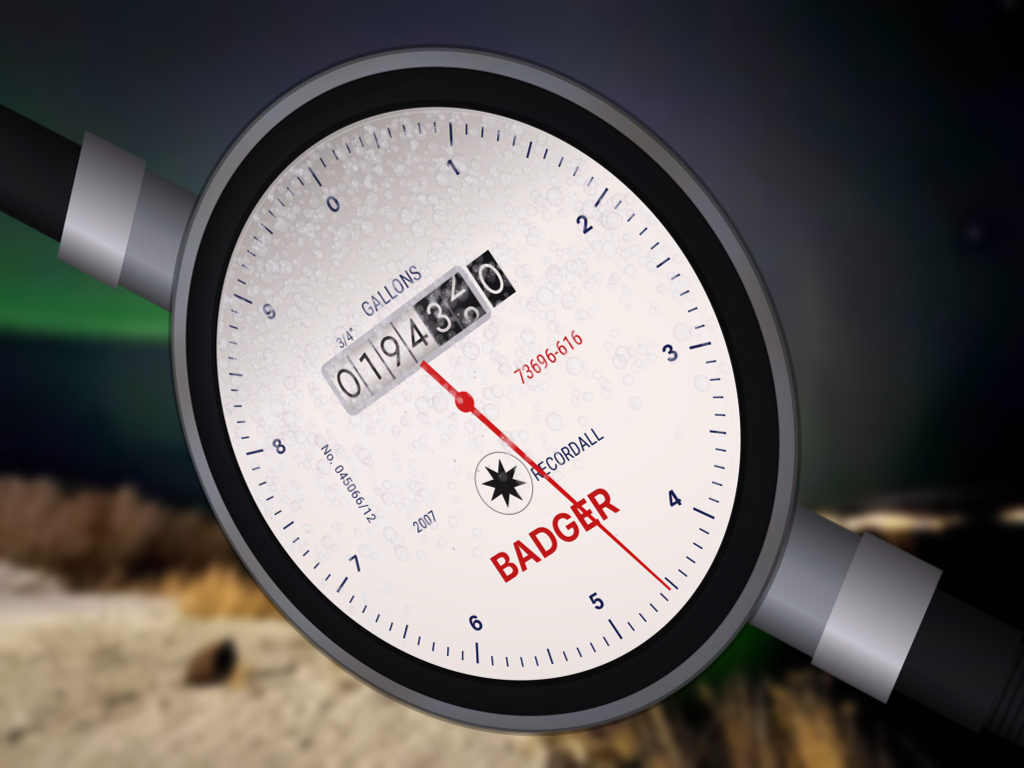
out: 194324.5 gal
